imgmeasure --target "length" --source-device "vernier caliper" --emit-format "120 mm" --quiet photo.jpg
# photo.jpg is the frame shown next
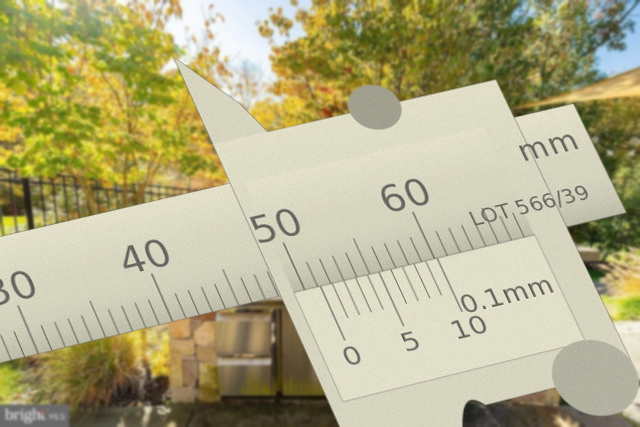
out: 51.2 mm
